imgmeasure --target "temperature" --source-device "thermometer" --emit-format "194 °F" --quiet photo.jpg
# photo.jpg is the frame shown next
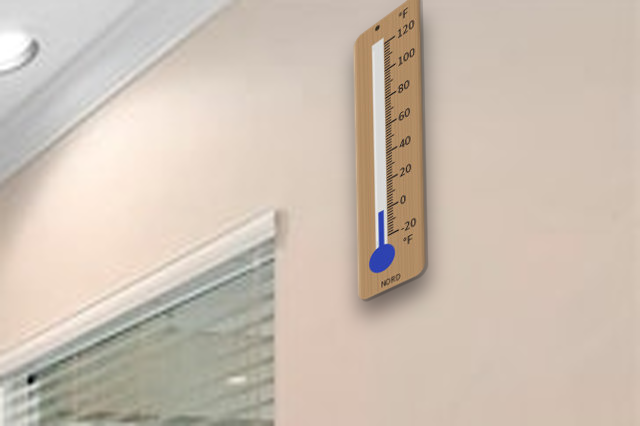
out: 0 °F
